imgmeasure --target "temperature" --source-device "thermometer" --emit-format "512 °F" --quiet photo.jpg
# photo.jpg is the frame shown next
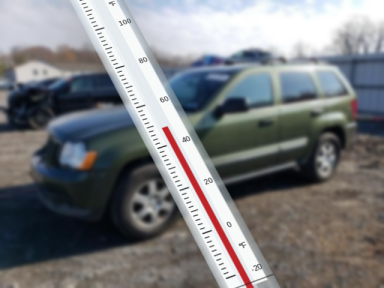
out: 48 °F
